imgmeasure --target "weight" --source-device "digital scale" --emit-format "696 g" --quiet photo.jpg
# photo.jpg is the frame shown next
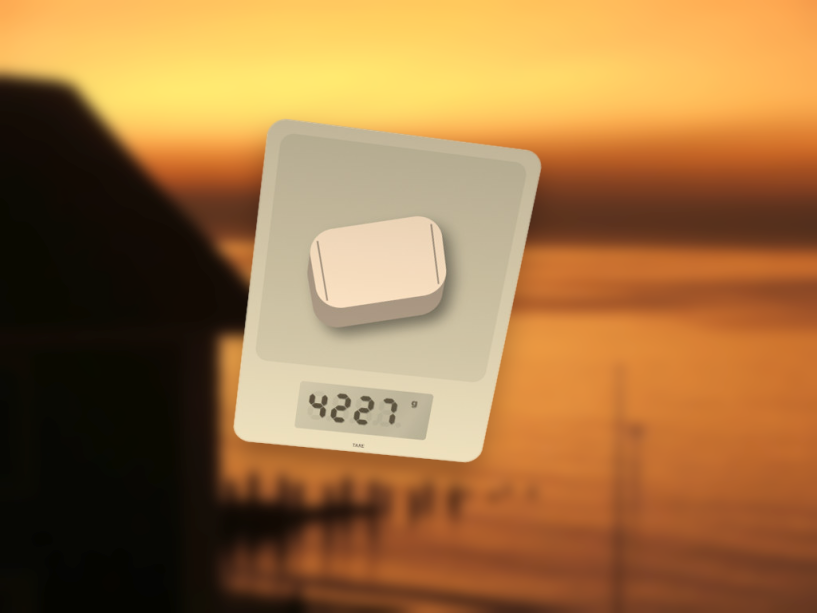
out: 4227 g
